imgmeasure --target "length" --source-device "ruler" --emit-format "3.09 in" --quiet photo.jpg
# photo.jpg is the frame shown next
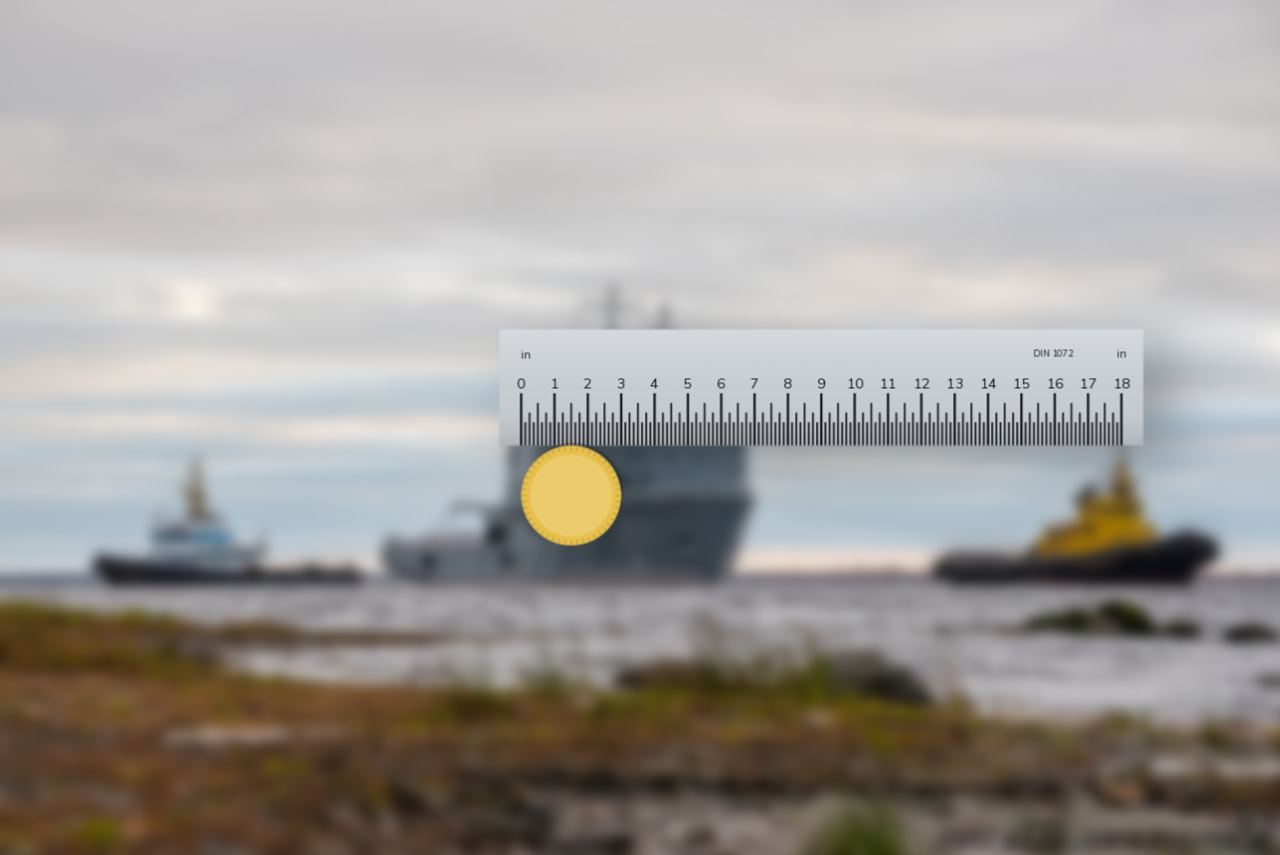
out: 3 in
